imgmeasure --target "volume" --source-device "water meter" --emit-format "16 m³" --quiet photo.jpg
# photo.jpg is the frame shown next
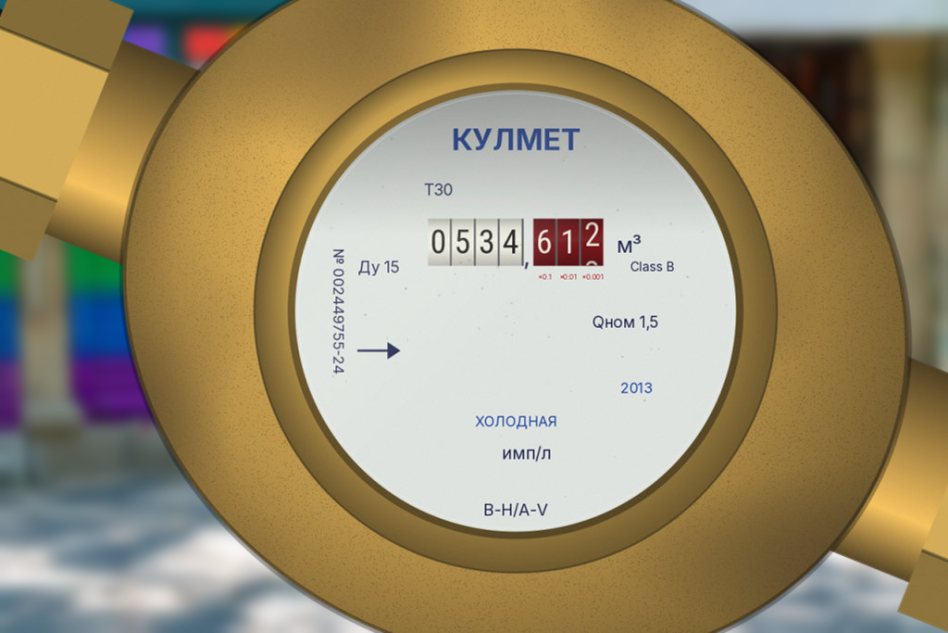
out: 534.612 m³
